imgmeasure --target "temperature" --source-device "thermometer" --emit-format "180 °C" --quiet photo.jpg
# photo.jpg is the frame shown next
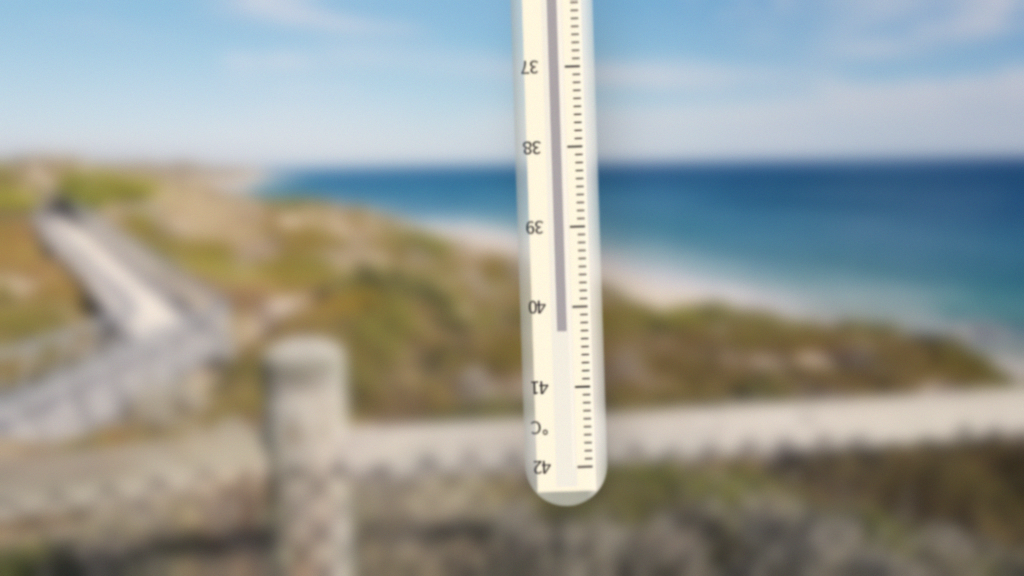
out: 40.3 °C
